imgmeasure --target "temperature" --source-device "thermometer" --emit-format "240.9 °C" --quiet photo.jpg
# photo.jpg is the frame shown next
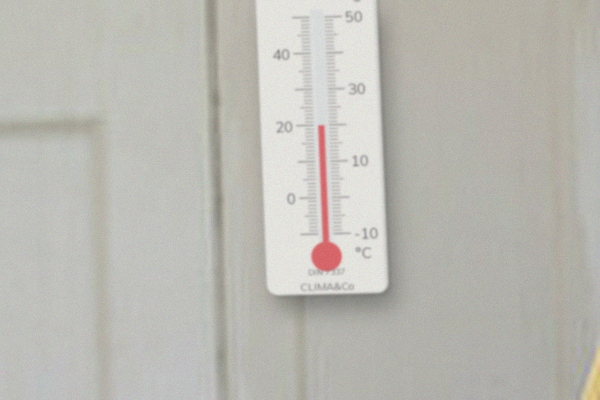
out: 20 °C
